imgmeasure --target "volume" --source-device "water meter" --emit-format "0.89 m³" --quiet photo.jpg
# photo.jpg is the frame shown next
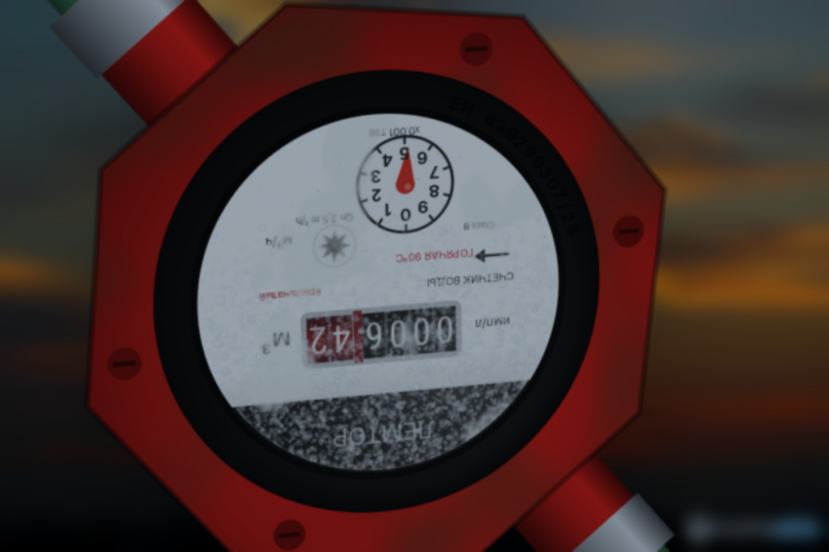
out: 6.425 m³
